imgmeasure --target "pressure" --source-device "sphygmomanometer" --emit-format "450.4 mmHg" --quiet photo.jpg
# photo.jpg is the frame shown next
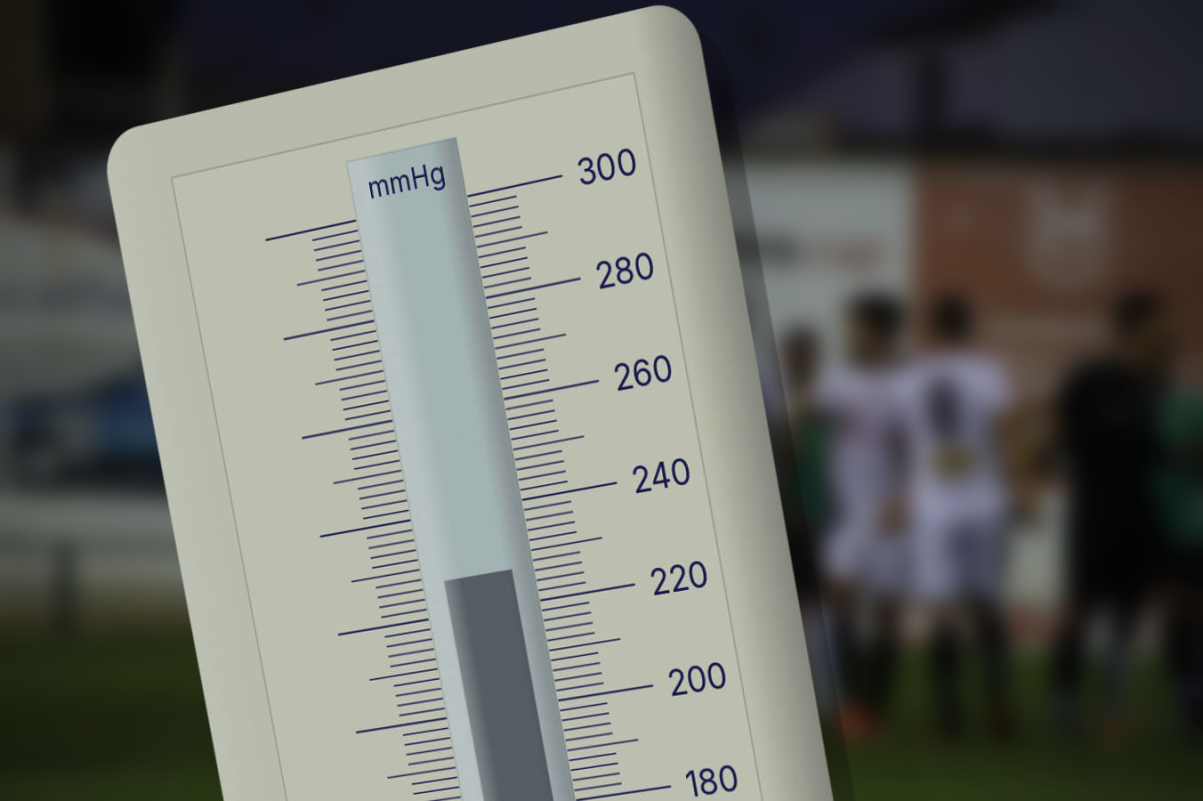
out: 227 mmHg
